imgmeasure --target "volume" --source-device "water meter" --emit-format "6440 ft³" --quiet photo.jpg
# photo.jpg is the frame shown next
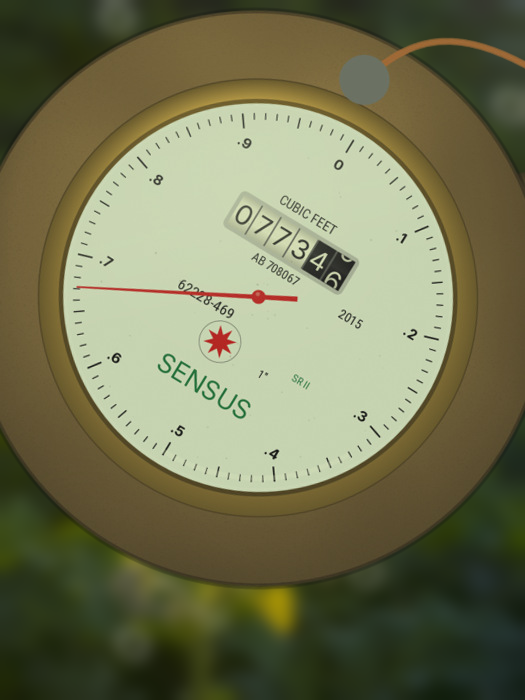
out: 77345.67 ft³
